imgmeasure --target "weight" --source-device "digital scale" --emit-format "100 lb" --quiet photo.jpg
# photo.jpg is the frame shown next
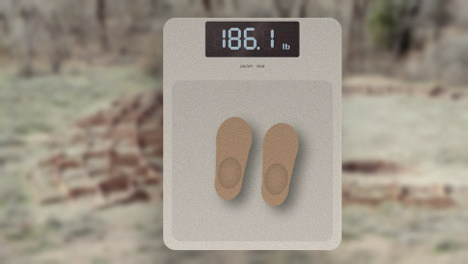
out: 186.1 lb
